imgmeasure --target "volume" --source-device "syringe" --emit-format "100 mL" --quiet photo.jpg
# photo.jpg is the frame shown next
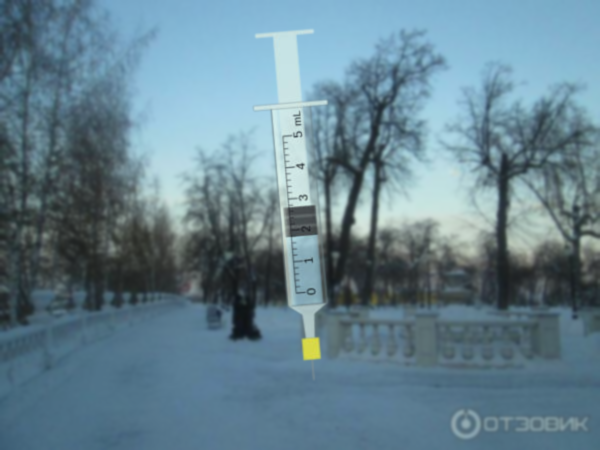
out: 1.8 mL
